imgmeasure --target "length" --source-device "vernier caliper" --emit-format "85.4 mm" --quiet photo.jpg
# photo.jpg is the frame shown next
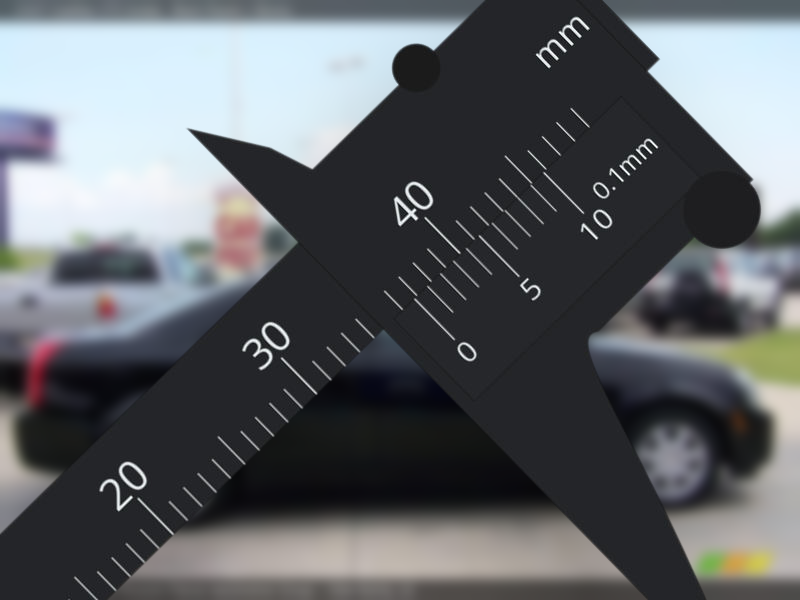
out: 36.8 mm
